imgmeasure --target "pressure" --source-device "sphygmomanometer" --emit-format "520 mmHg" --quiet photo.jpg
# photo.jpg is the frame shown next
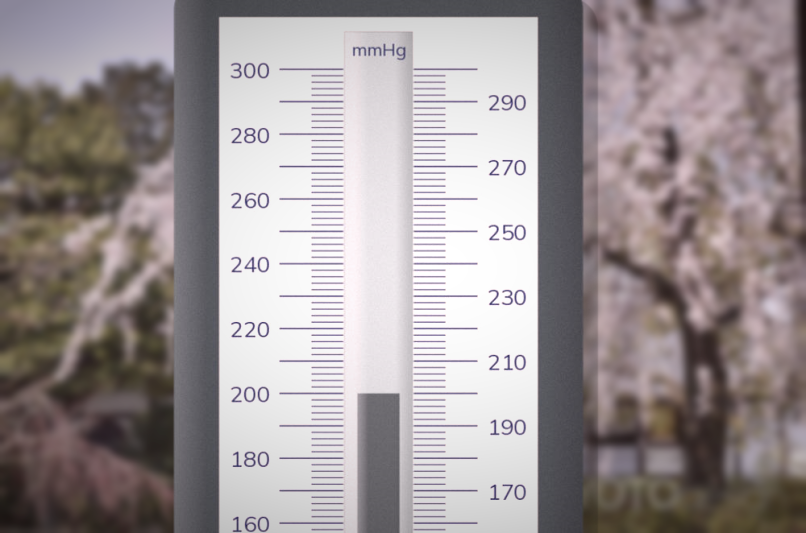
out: 200 mmHg
